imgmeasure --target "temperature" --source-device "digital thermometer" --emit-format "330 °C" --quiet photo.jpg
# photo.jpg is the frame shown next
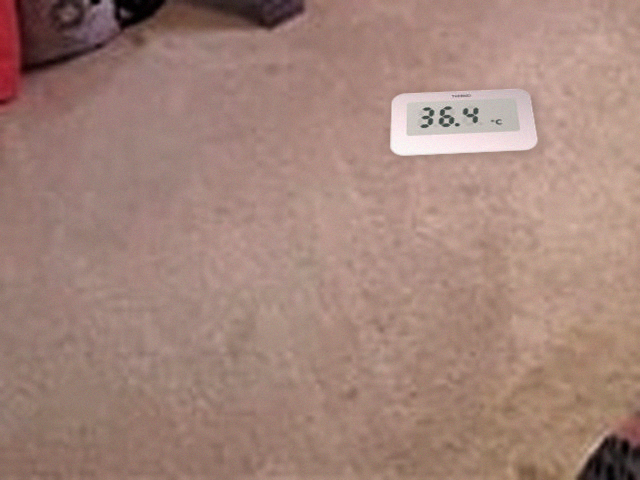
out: 36.4 °C
